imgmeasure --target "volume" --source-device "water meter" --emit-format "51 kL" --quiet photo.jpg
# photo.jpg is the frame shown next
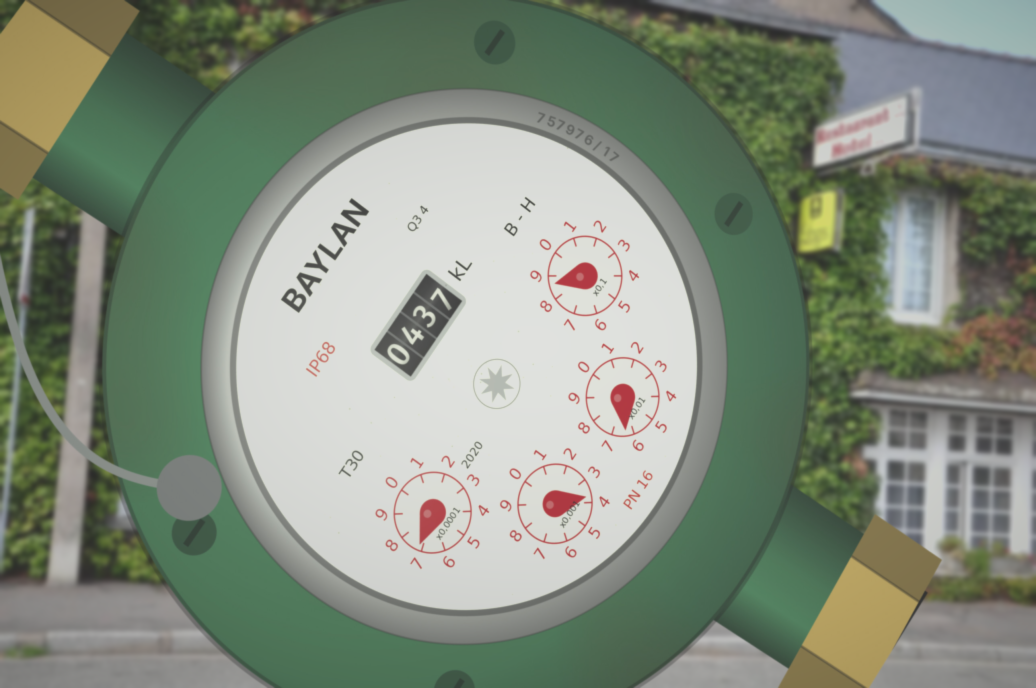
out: 436.8637 kL
